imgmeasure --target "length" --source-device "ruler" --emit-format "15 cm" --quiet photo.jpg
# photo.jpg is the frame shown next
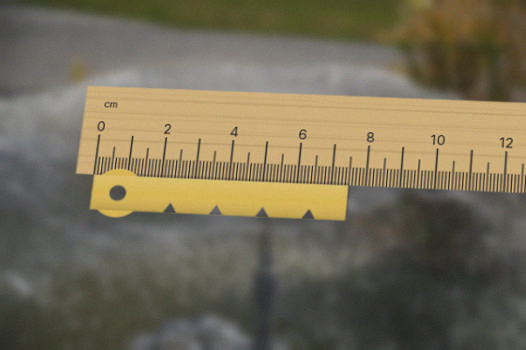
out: 7.5 cm
